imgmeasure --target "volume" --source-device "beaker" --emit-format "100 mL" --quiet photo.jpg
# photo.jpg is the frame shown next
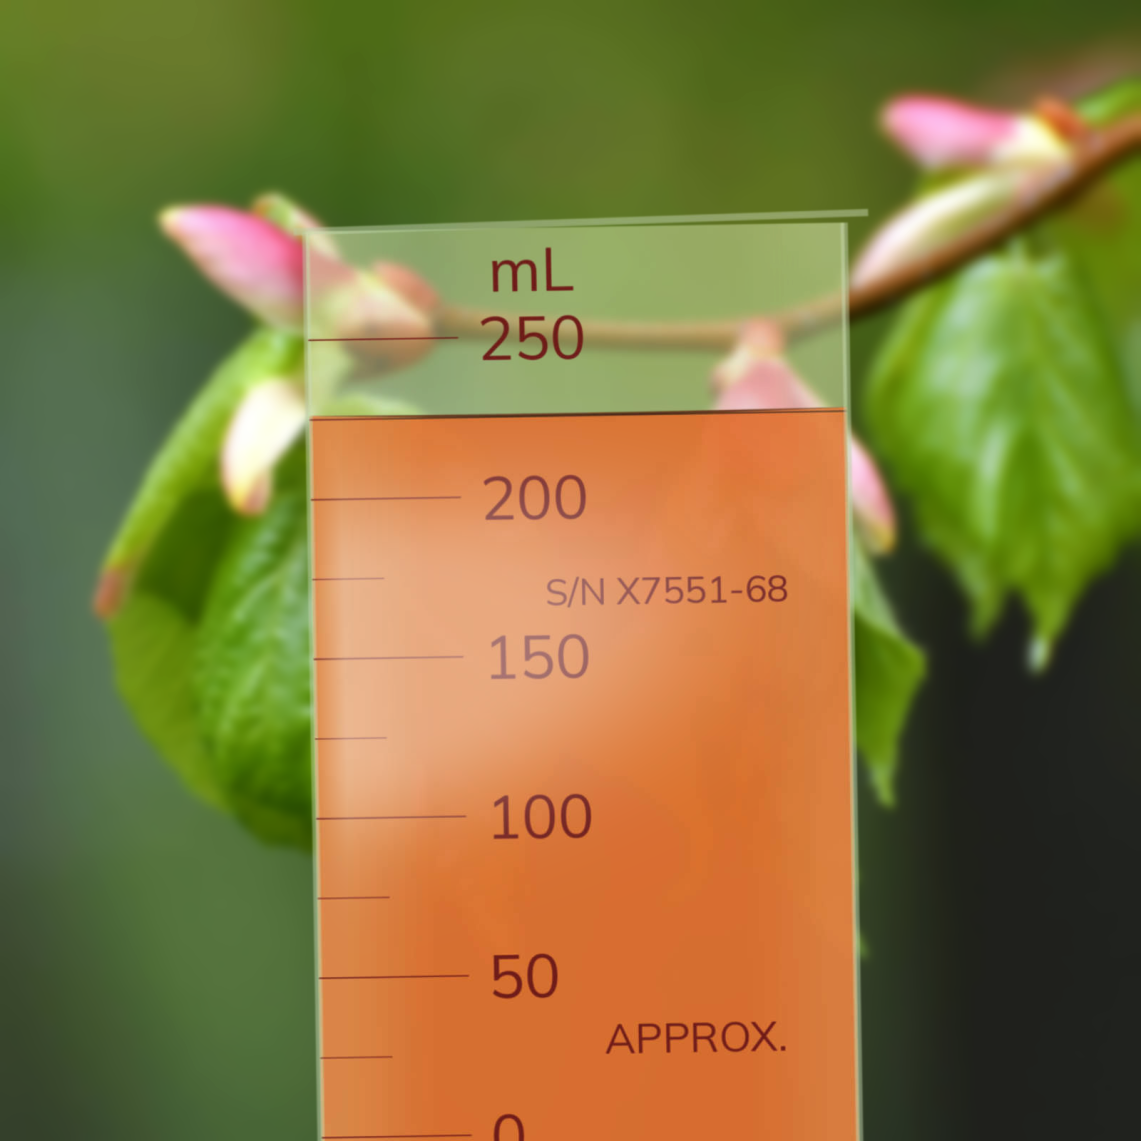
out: 225 mL
